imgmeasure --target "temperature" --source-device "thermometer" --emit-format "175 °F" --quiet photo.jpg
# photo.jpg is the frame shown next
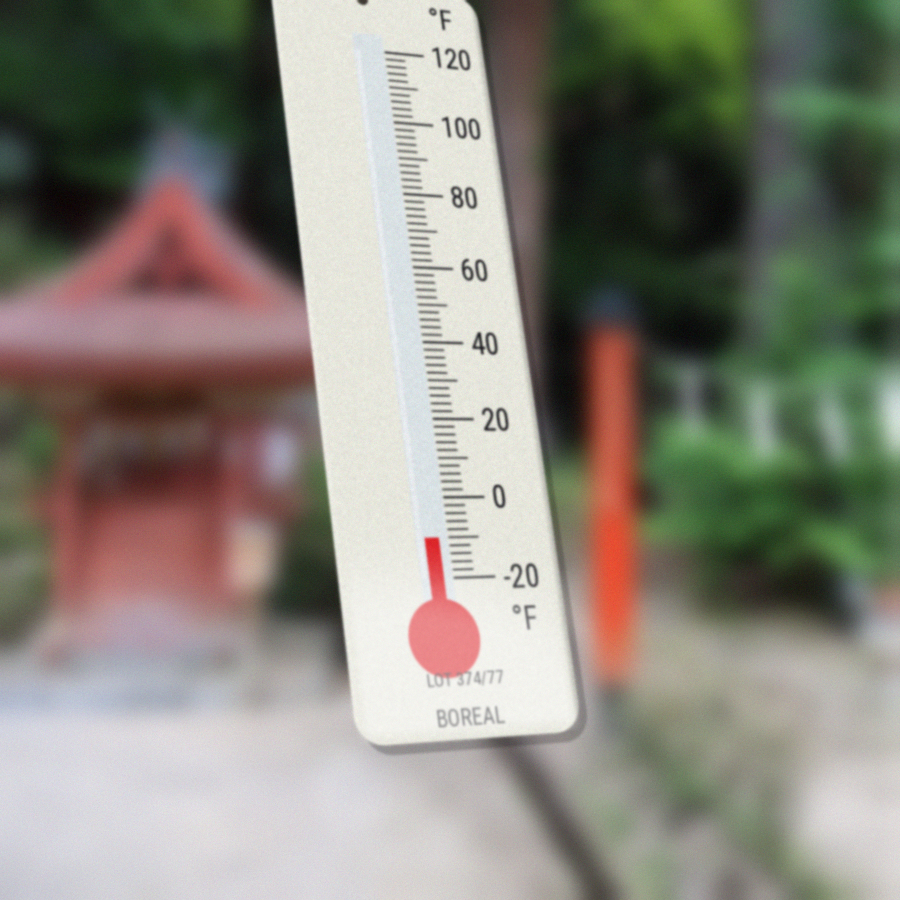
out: -10 °F
